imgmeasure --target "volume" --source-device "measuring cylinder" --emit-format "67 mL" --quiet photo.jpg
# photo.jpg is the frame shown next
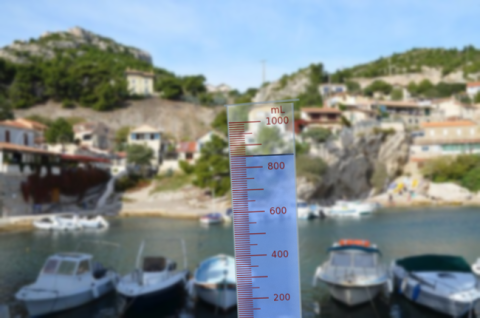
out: 850 mL
